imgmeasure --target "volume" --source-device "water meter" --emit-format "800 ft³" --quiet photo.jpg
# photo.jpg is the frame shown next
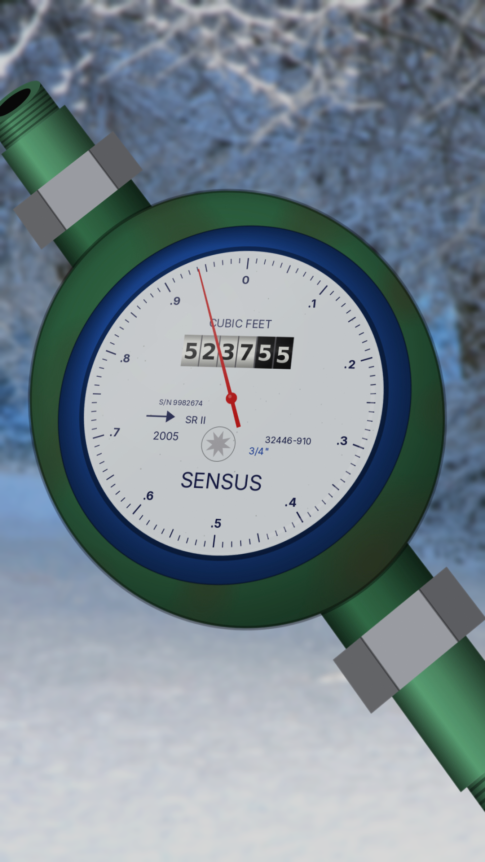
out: 523754.94 ft³
